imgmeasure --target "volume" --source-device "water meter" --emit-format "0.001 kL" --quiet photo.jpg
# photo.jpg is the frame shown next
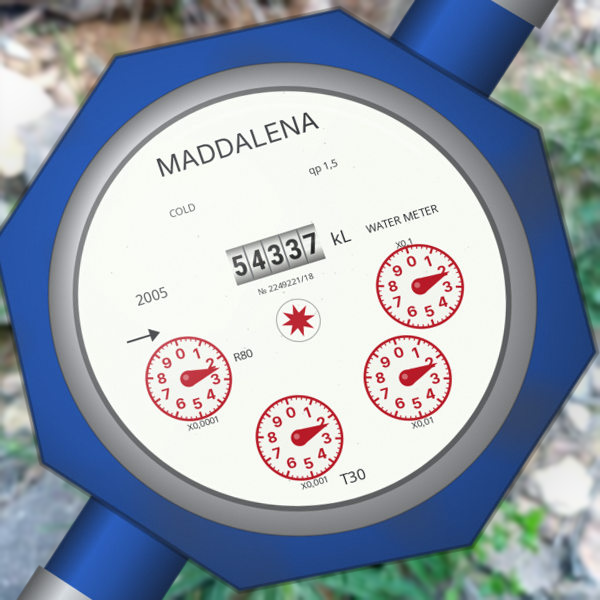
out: 54337.2222 kL
